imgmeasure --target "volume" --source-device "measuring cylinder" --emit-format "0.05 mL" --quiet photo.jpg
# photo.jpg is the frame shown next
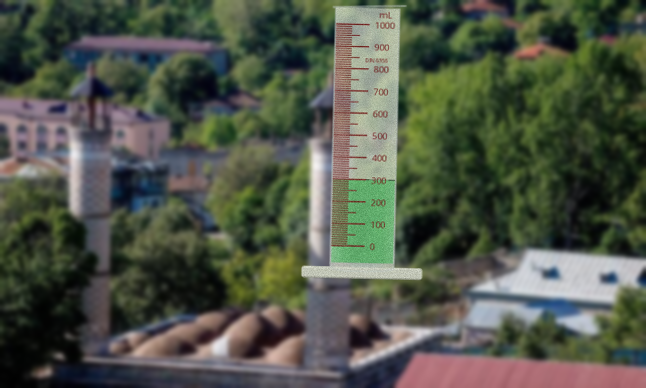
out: 300 mL
